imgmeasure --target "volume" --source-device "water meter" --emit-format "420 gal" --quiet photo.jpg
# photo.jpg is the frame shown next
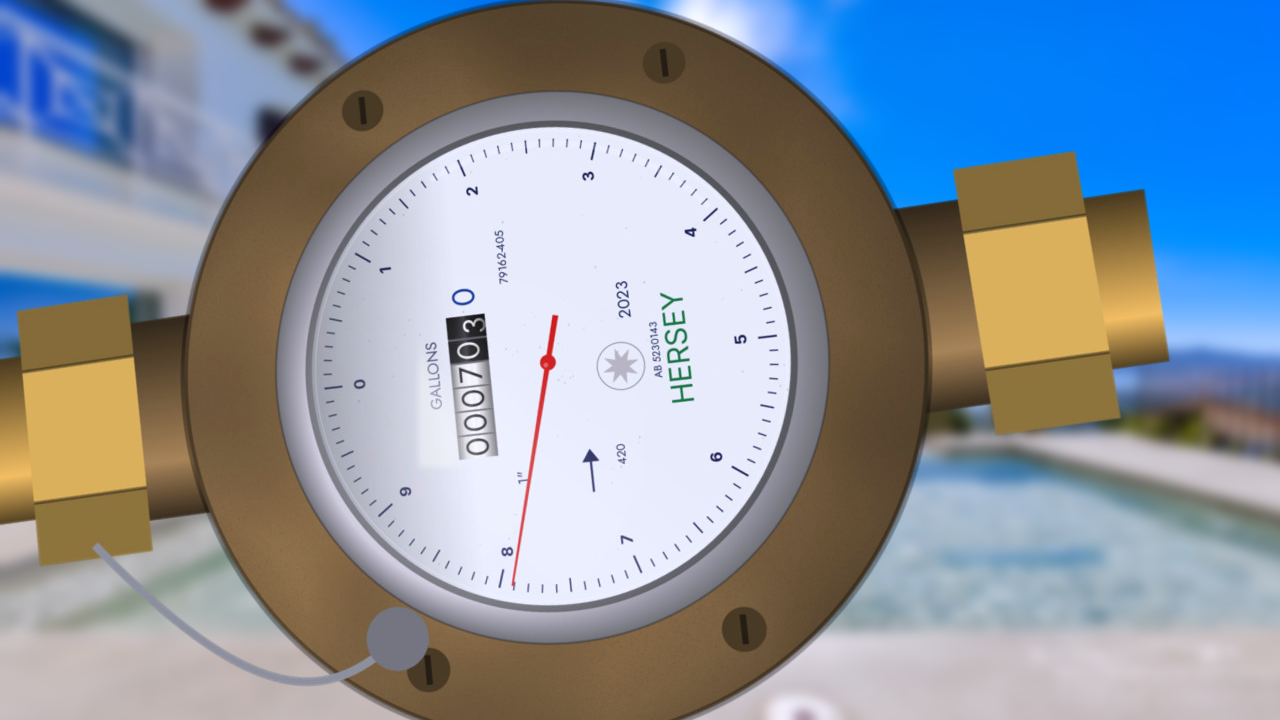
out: 7027.9 gal
